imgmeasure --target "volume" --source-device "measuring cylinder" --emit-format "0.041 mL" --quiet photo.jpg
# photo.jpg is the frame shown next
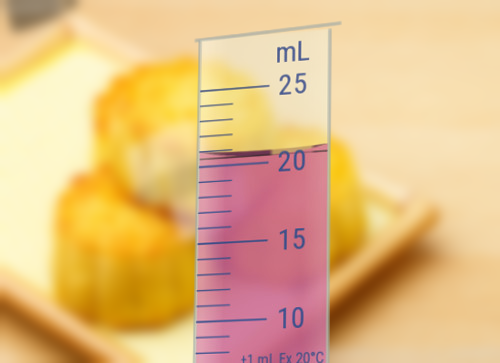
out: 20.5 mL
